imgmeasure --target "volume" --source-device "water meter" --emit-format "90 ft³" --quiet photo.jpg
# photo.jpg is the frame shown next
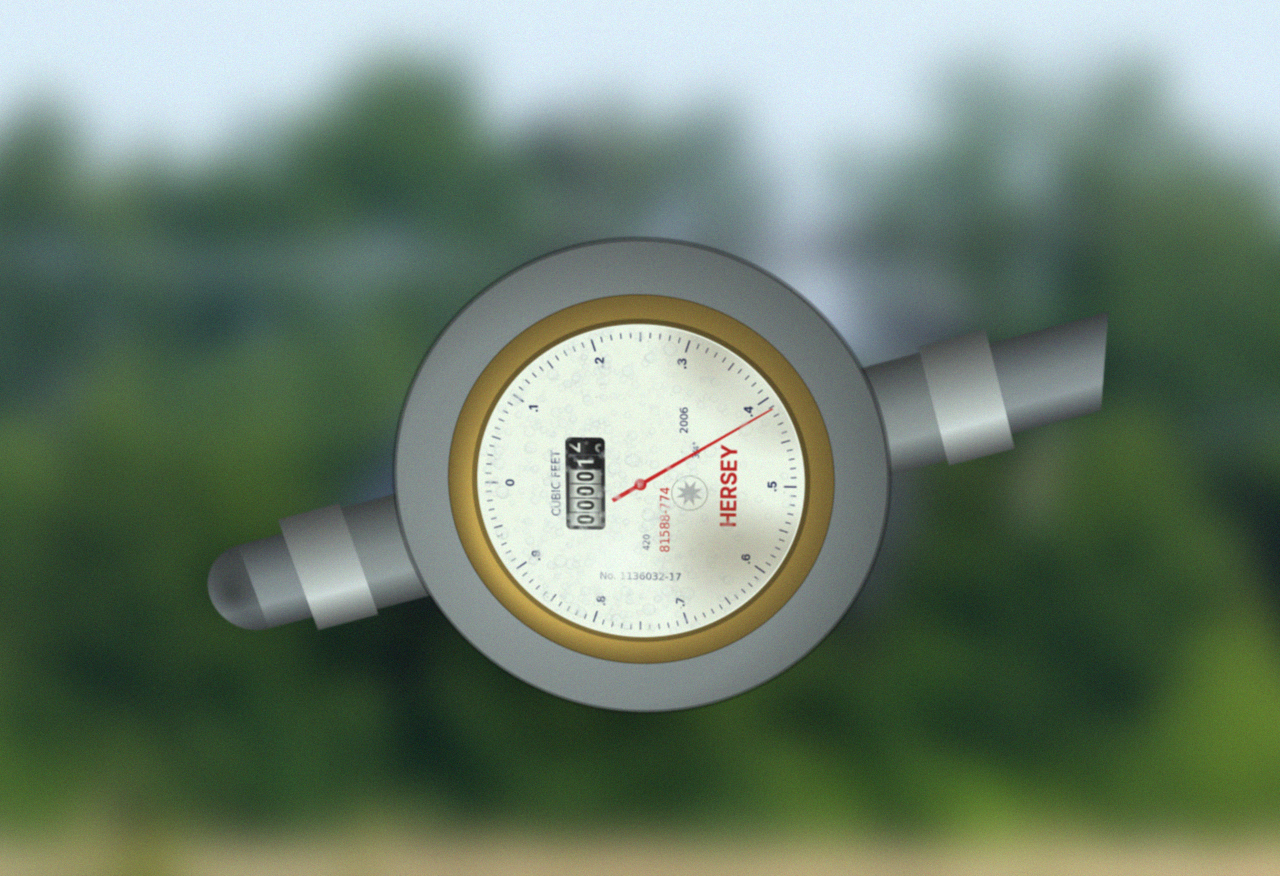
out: 12.41 ft³
